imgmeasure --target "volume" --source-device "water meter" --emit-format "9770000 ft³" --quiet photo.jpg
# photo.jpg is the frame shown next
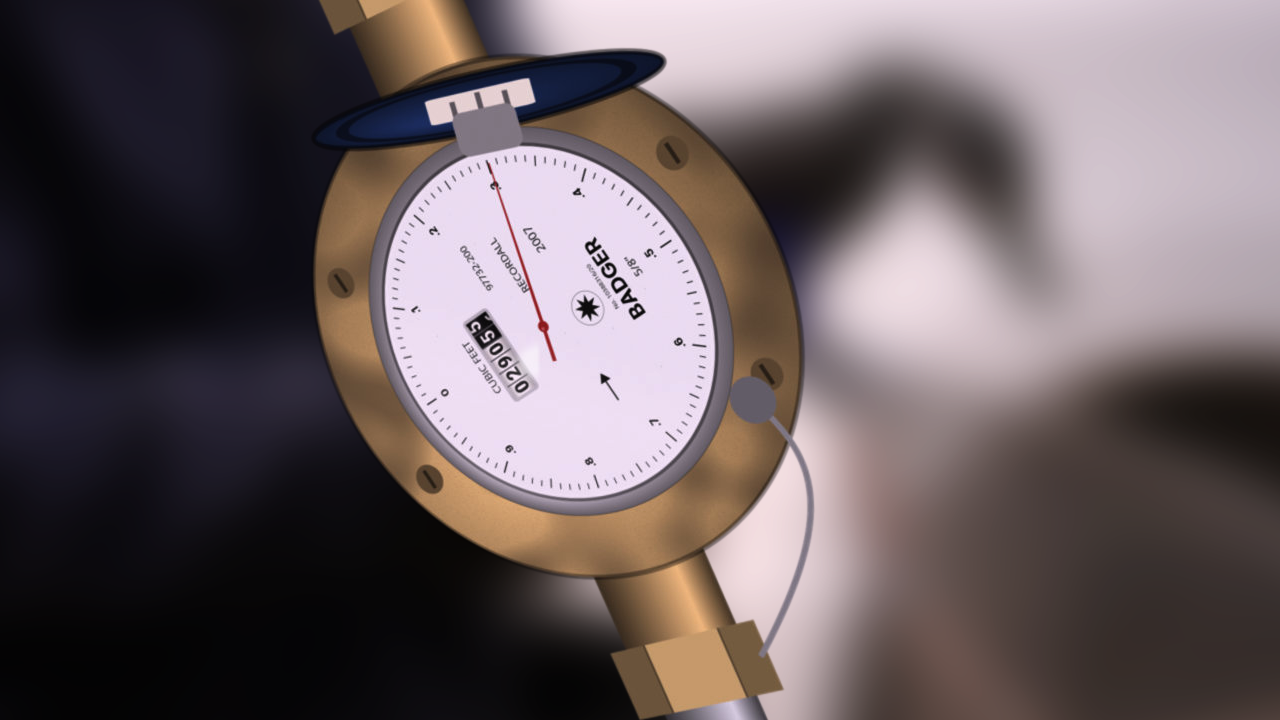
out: 29055.30 ft³
